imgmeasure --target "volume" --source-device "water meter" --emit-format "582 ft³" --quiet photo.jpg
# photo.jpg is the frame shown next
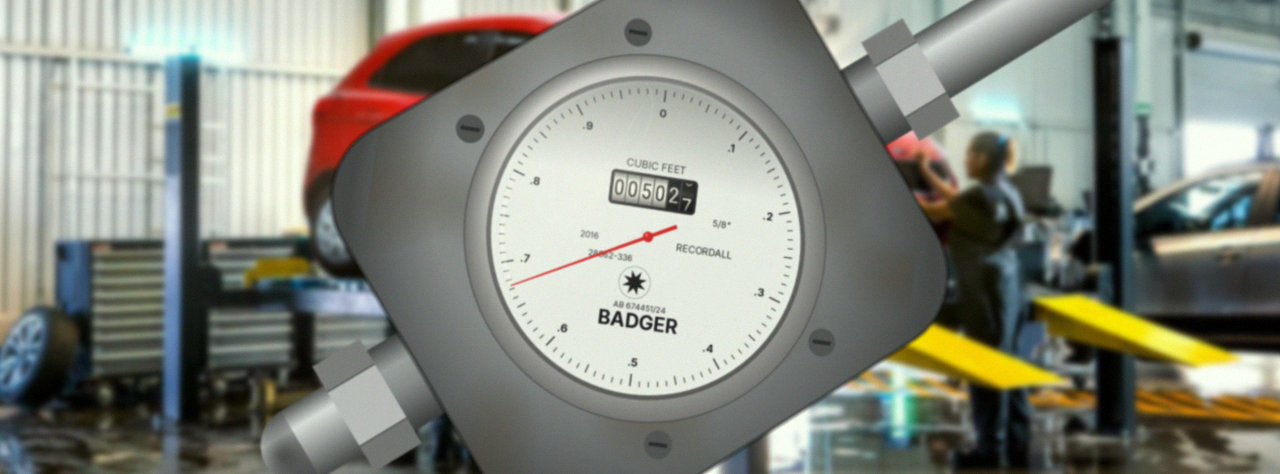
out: 5026.67 ft³
